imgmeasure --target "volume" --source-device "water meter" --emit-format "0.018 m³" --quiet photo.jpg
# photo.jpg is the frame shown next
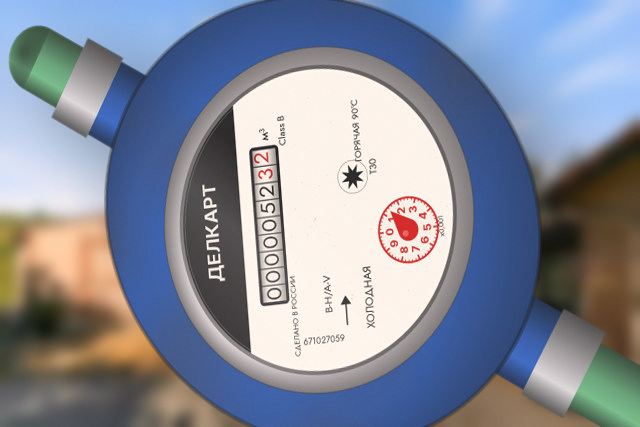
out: 52.321 m³
